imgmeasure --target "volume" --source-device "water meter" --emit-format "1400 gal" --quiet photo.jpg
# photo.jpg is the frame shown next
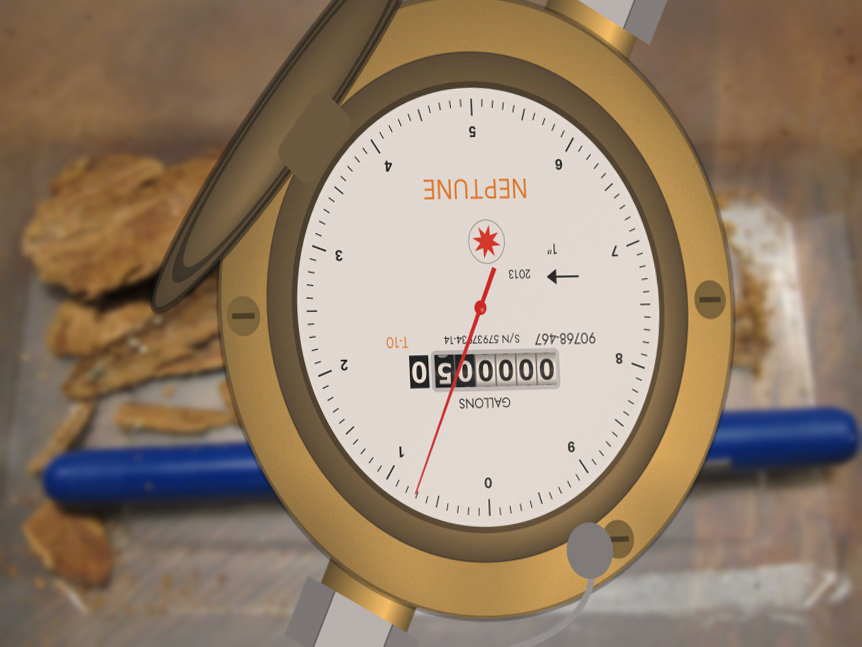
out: 50.7 gal
